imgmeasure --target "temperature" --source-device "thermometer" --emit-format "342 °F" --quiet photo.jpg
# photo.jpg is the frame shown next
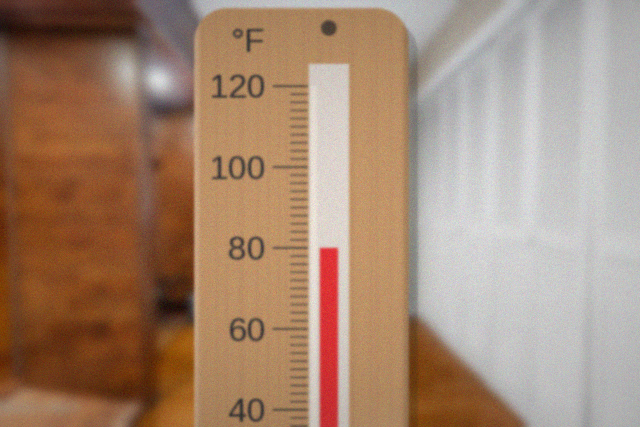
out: 80 °F
